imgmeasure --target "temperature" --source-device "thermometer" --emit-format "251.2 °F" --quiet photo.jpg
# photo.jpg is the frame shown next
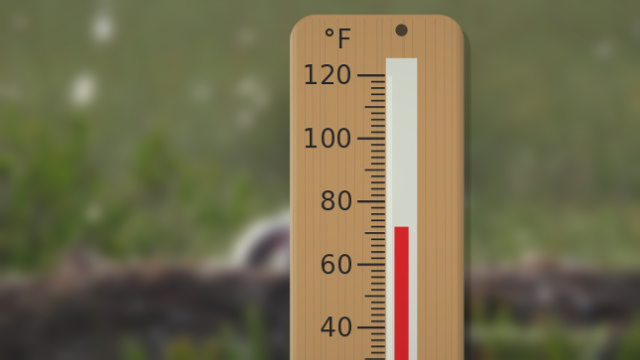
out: 72 °F
